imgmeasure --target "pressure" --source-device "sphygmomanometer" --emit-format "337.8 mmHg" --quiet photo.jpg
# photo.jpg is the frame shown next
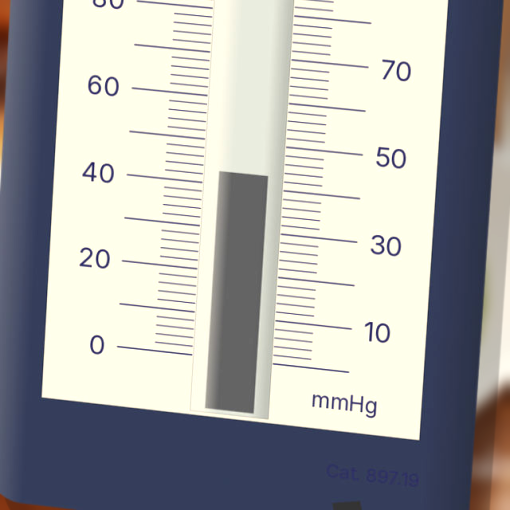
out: 43 mmHg
